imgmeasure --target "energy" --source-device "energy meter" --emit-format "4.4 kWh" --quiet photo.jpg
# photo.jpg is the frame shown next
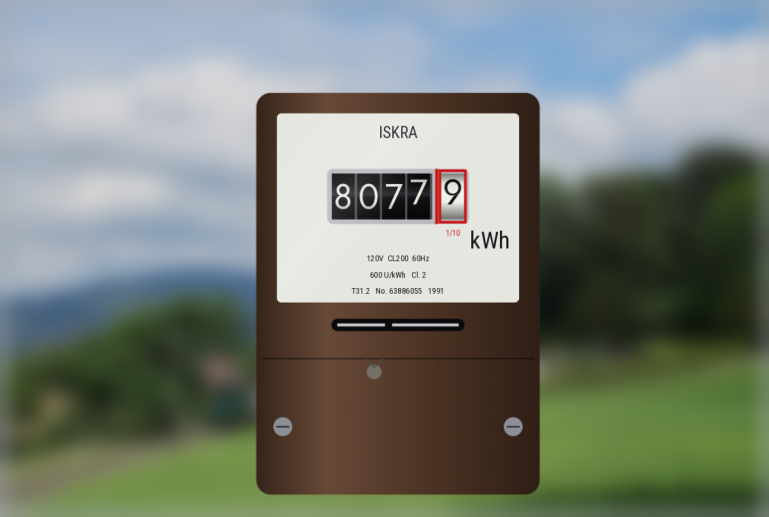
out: 8077.9 kWh
